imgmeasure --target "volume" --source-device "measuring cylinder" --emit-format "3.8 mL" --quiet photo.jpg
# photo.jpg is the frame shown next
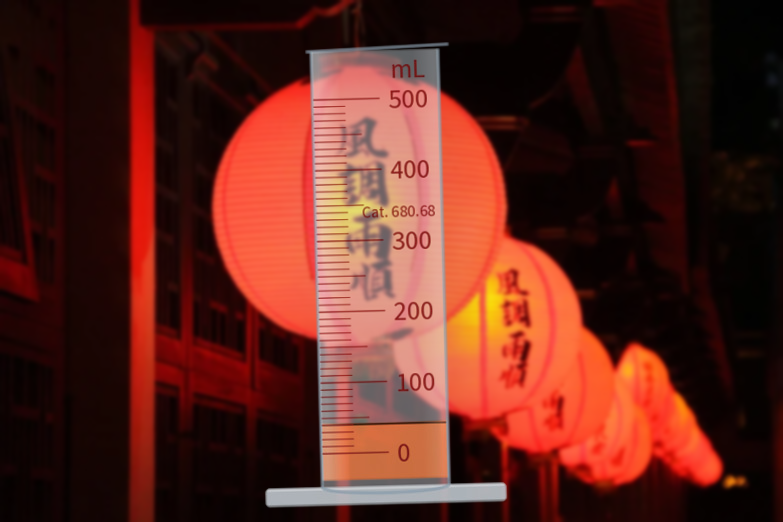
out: 40 mL
